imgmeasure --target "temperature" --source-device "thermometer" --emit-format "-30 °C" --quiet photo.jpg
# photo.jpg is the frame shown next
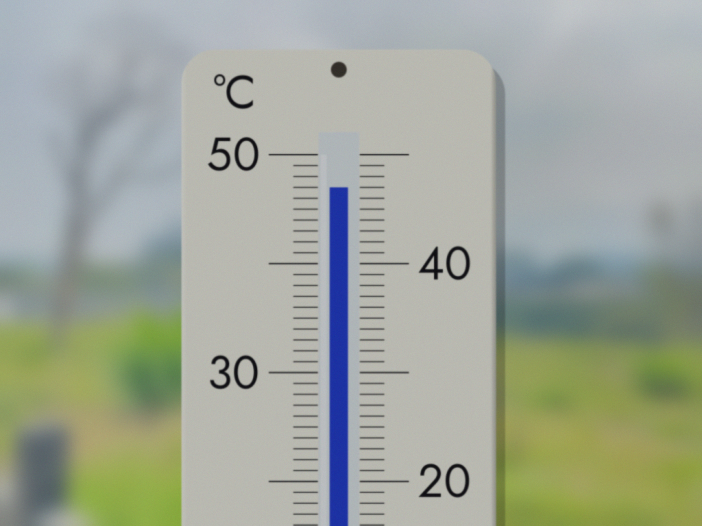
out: 47 °C
